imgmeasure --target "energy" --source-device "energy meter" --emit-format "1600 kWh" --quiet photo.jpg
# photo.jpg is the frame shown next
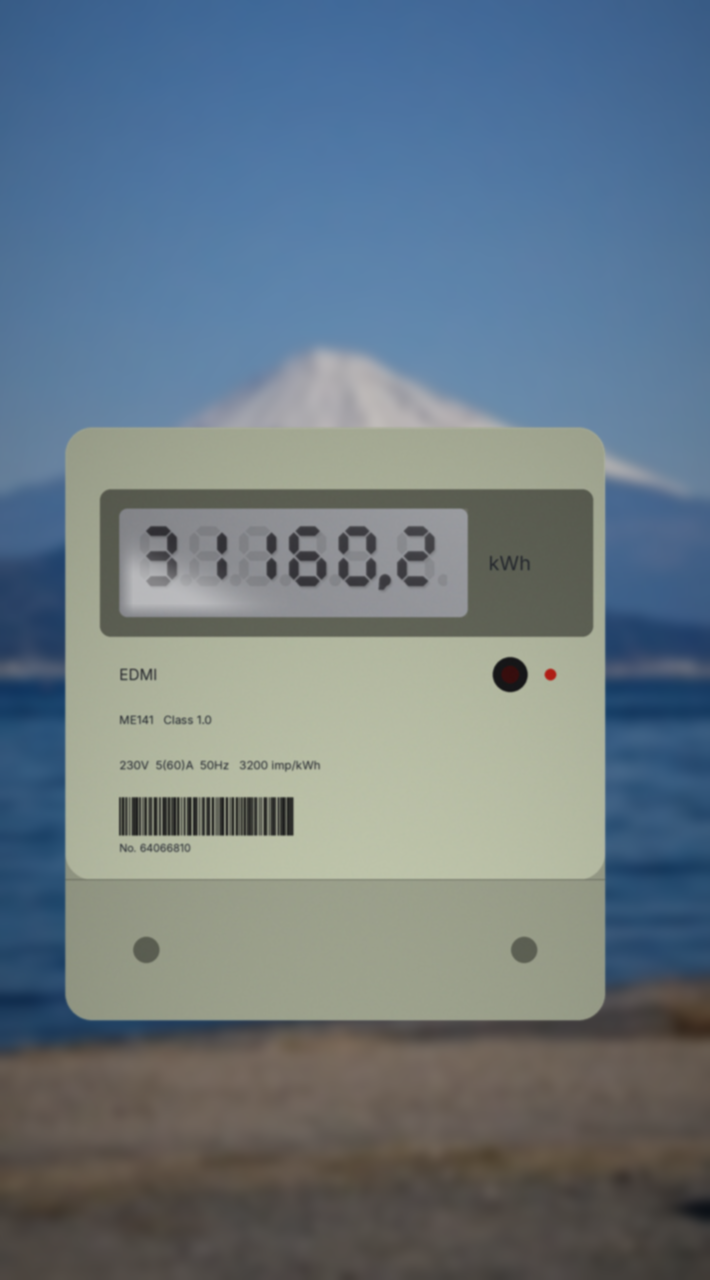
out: 31160.2 kWh
